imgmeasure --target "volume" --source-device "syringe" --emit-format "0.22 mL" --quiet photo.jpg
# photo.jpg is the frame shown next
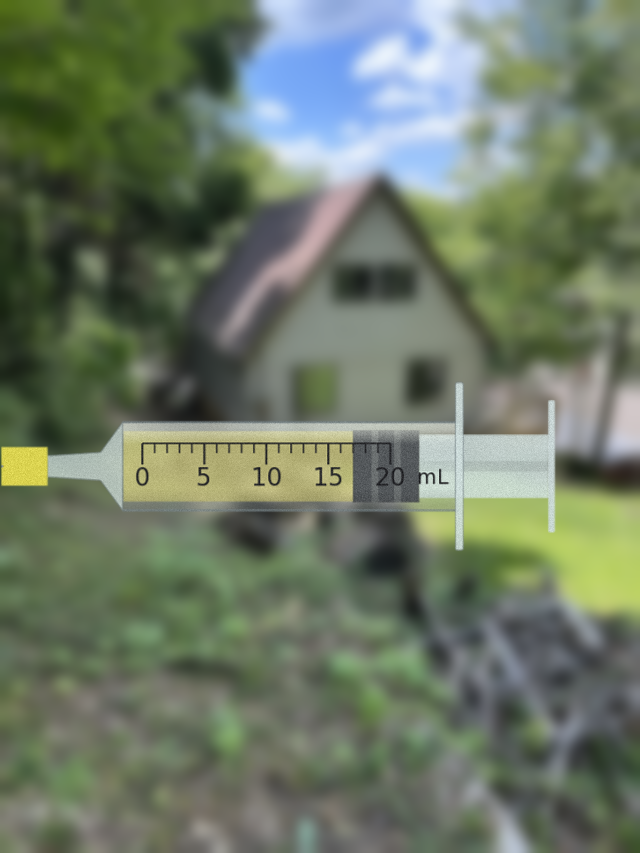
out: 17 mL
